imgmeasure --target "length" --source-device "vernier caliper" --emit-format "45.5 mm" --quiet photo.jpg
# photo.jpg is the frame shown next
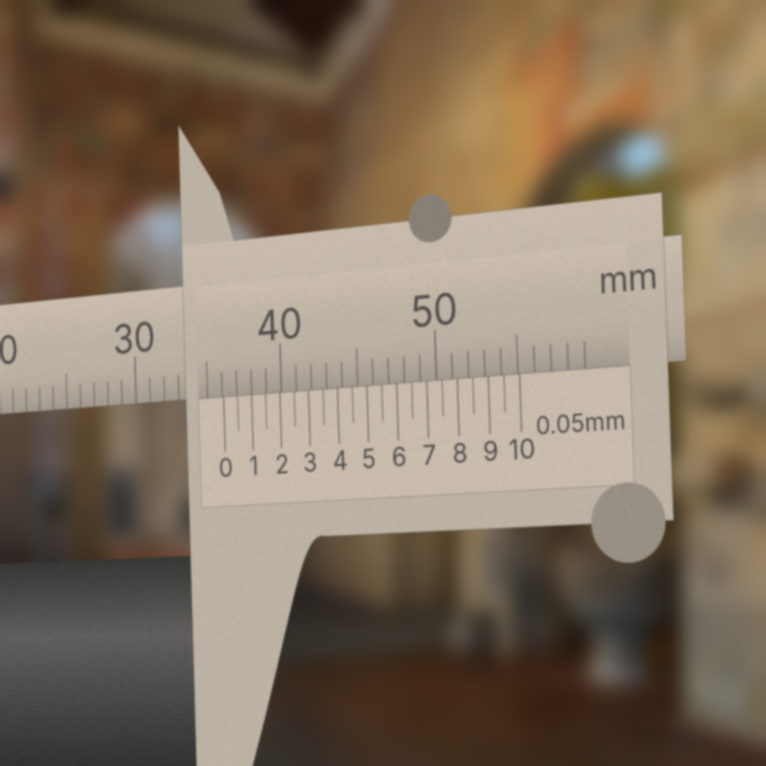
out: 36.1 mm
